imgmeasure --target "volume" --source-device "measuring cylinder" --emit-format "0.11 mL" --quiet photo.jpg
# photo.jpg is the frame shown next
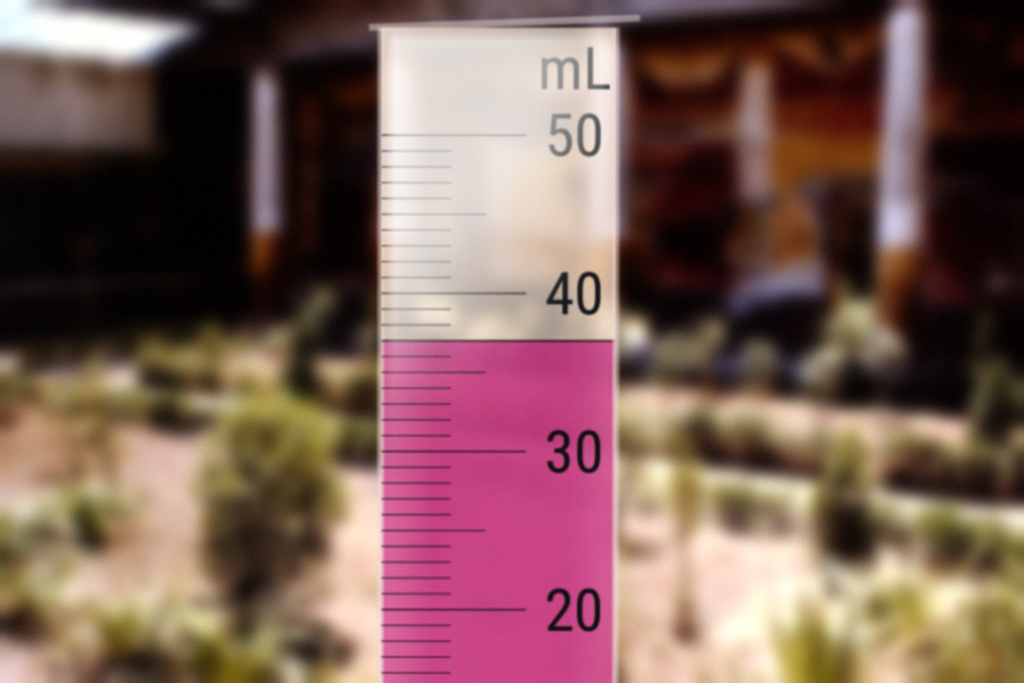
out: 37 mL
